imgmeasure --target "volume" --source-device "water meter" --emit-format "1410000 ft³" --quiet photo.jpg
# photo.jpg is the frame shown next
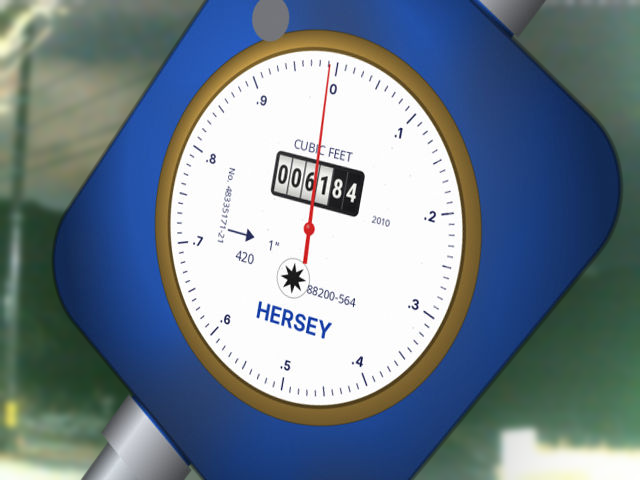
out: 6183.99 ft³
